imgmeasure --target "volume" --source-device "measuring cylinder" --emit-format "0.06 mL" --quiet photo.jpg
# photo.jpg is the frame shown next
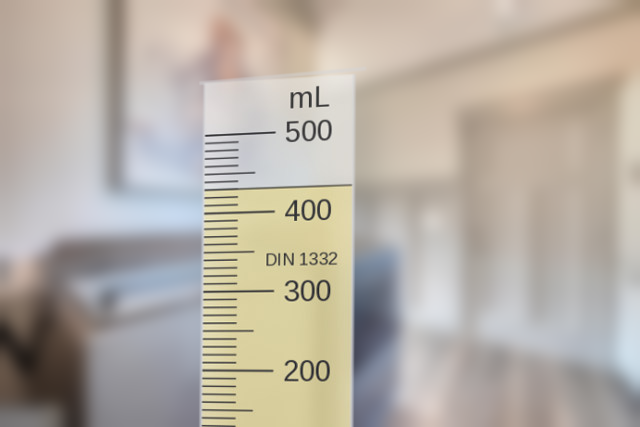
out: 430 mL
